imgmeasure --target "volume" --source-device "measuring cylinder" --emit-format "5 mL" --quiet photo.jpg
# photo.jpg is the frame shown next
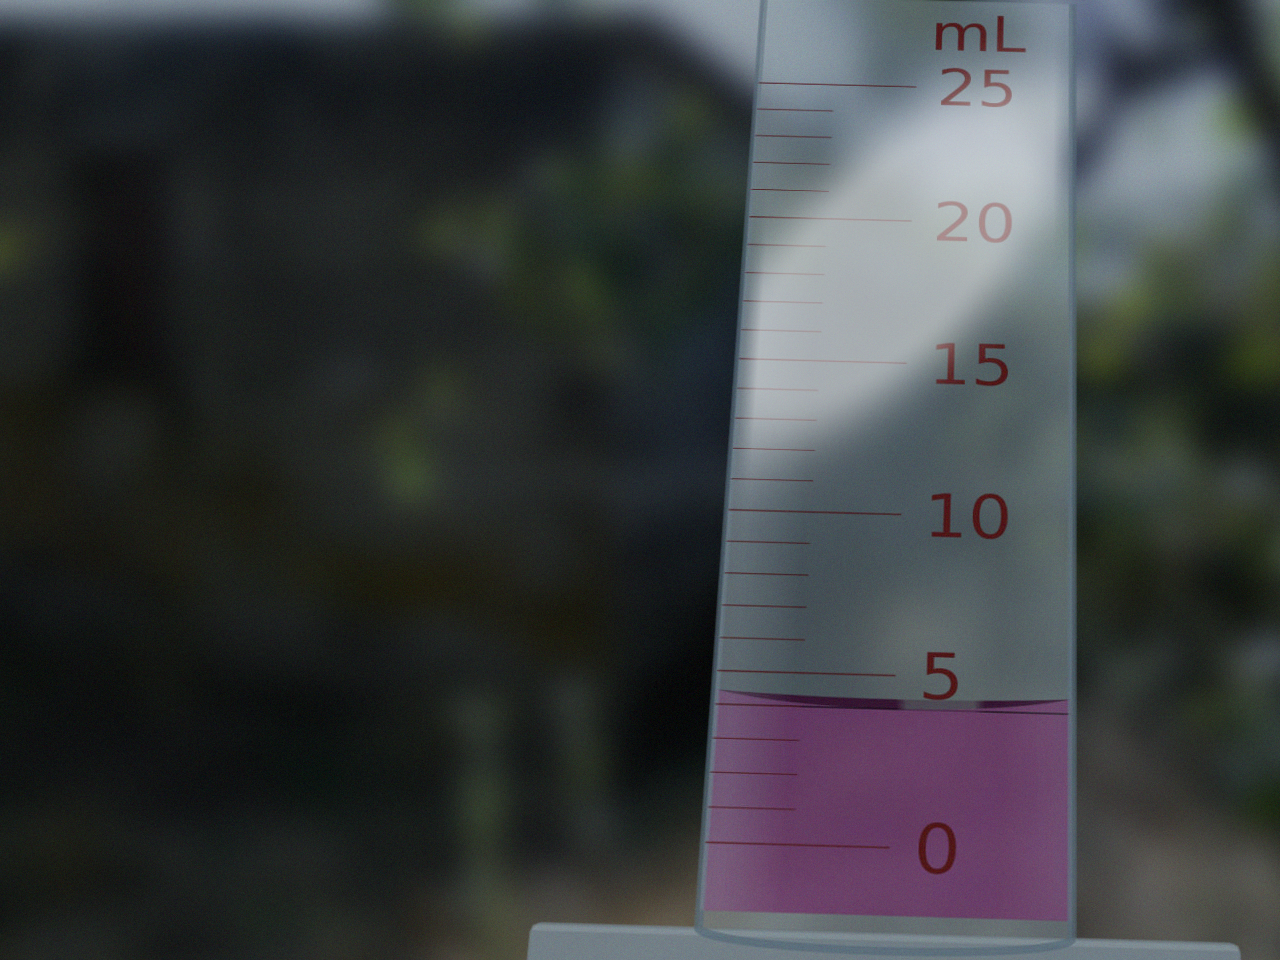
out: 4 mL
